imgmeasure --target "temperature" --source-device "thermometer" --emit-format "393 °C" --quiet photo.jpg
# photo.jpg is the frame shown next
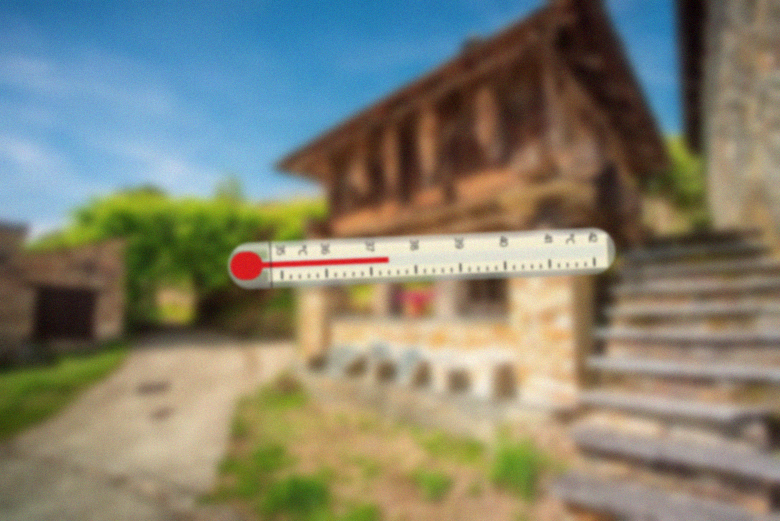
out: 37.4 °C
